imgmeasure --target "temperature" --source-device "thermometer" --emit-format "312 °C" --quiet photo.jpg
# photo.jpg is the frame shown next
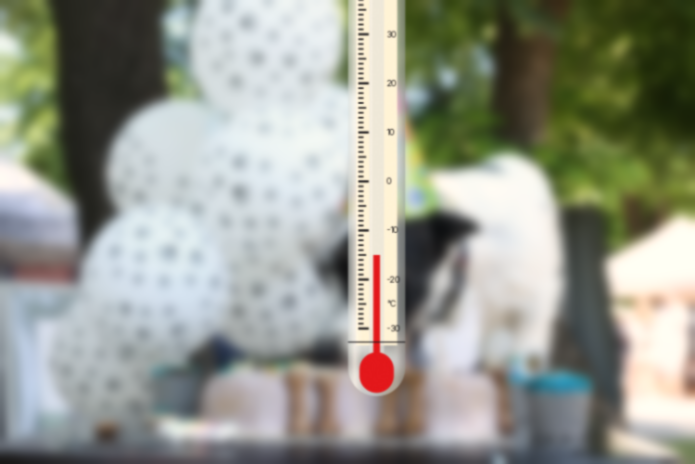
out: -15 °C
